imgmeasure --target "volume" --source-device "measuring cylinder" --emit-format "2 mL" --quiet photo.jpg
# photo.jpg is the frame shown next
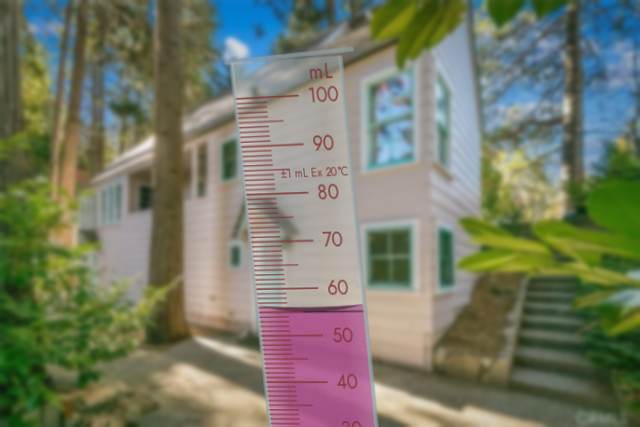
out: 55 mL
